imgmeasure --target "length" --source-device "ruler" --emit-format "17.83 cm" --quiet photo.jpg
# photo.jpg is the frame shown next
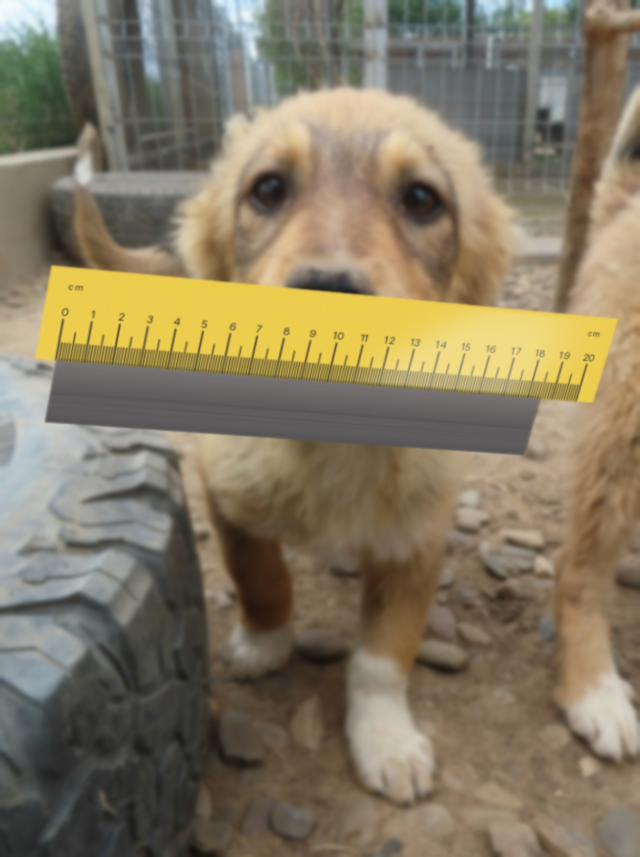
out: 18.5 cm
